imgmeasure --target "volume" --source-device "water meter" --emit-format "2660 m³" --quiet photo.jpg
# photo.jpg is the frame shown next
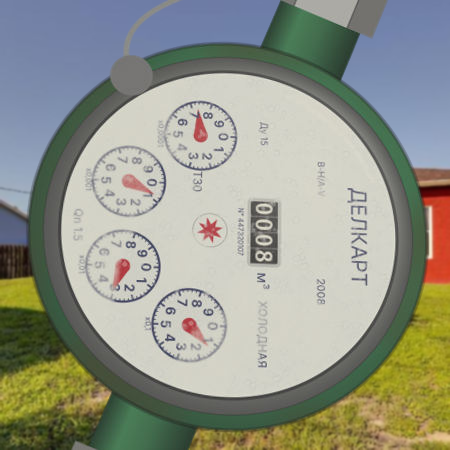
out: 8.1307 m³
